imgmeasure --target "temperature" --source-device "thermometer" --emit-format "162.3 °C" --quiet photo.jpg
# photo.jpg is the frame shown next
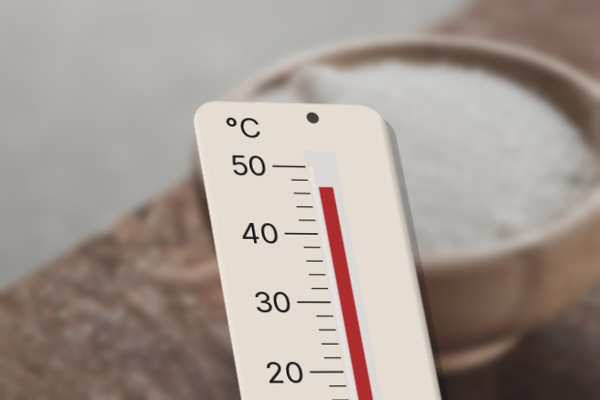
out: 47 °C
